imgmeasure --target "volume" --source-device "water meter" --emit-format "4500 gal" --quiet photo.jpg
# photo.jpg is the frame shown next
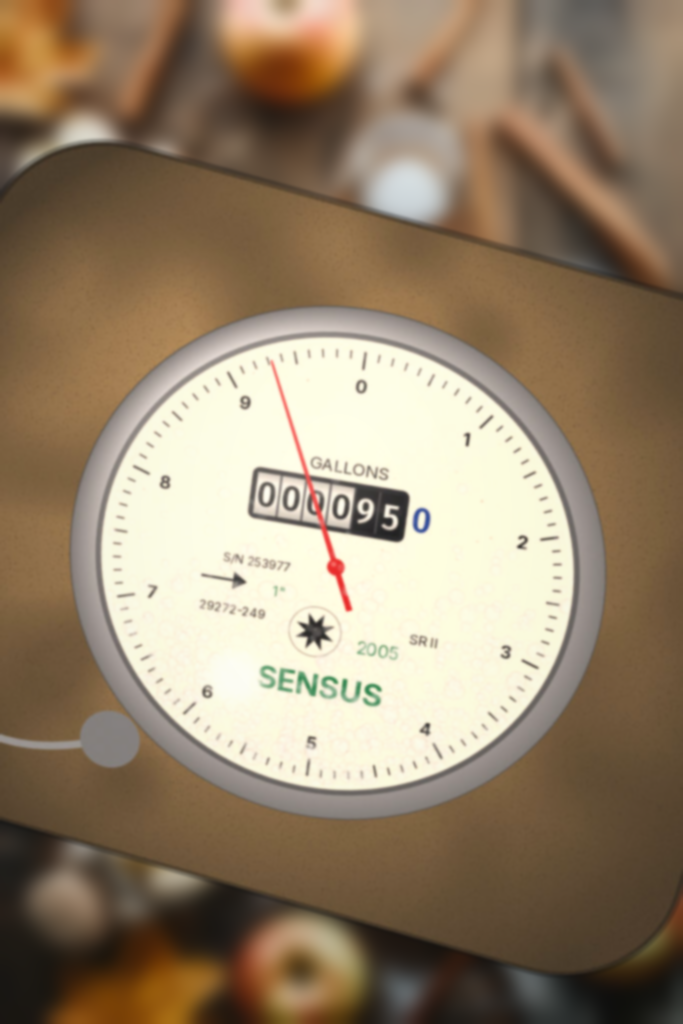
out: 949.3 gal
